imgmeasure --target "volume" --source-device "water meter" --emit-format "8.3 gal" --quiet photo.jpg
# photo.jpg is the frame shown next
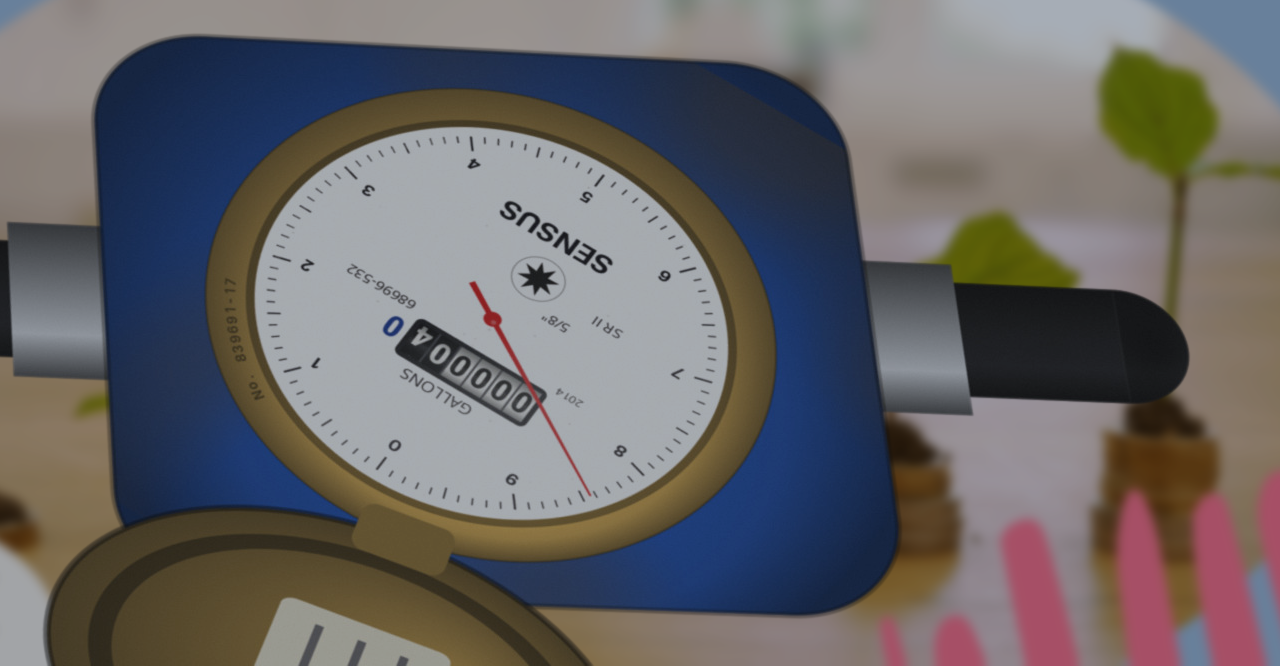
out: 38.4 gal
